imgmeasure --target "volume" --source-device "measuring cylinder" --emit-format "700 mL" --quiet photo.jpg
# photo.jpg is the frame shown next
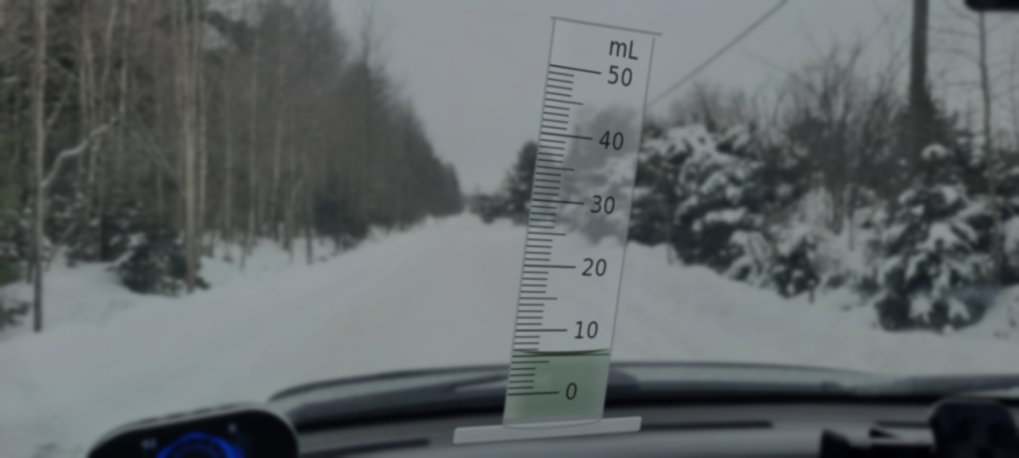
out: 6 mL
